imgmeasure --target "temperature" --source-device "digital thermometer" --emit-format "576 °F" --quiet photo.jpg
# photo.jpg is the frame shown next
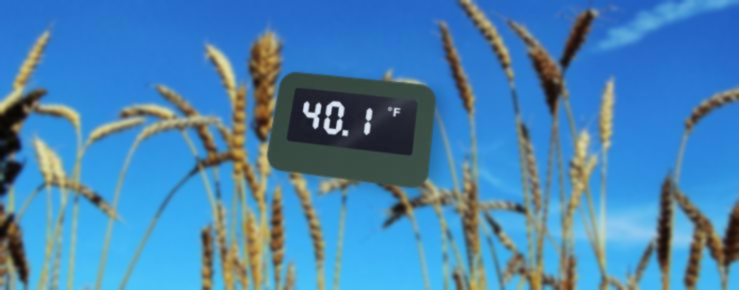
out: 40.1 °F
